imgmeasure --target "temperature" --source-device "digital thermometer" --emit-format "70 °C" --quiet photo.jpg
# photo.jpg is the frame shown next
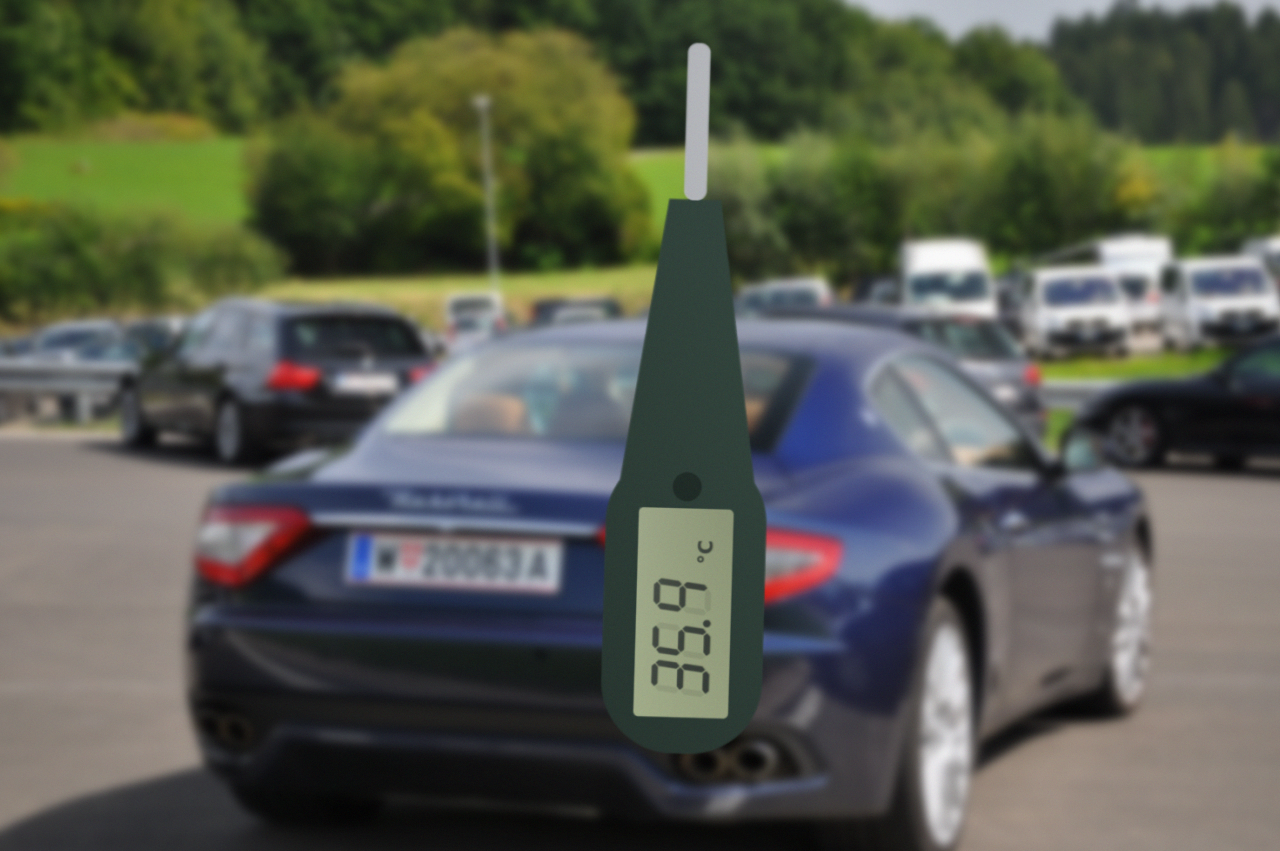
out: 35.9 °C
